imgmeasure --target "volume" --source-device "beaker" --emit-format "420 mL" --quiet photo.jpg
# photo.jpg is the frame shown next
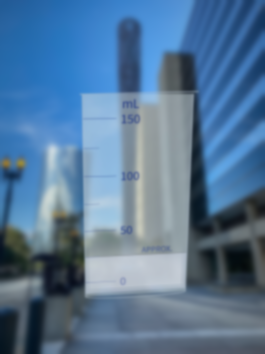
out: 25 mL
